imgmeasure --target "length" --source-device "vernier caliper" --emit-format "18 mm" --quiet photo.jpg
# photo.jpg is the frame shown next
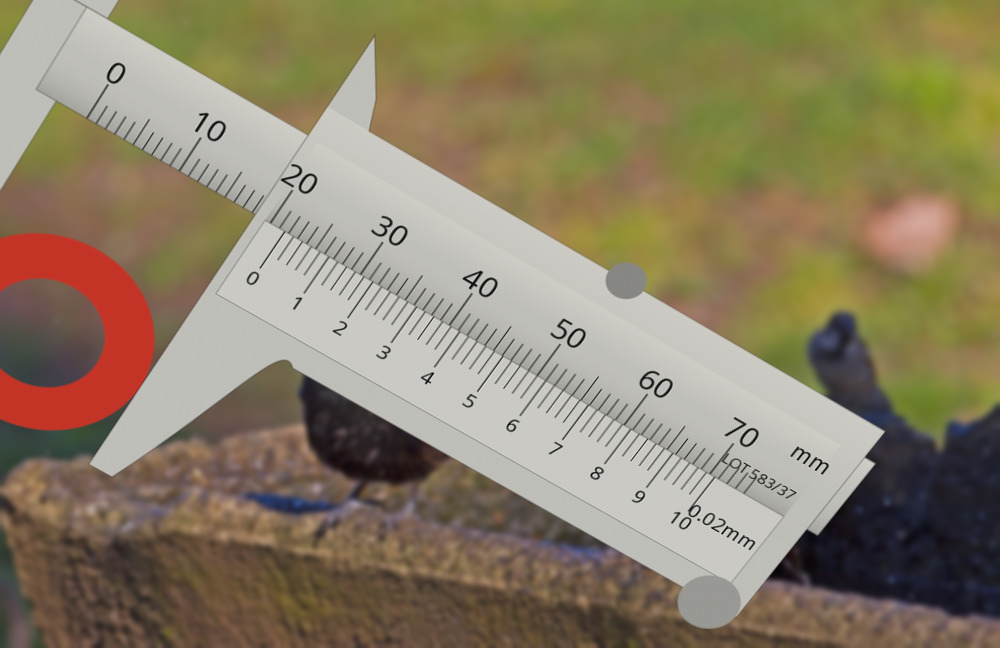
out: 21.6 mm
